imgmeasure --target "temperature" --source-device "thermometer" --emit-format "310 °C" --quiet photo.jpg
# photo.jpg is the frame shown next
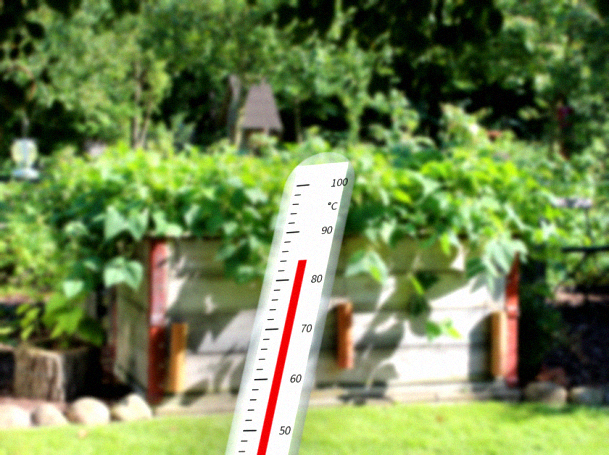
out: 84 °C
